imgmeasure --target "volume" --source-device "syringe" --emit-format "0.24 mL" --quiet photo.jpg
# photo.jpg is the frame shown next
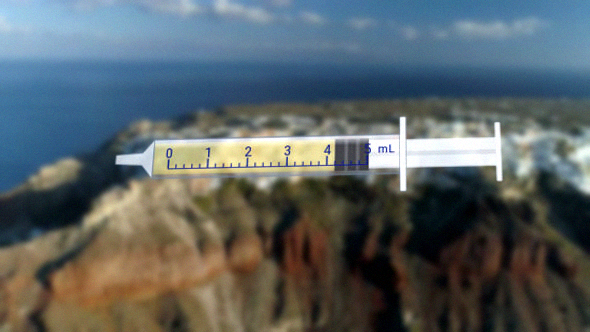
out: 4.2 mL
